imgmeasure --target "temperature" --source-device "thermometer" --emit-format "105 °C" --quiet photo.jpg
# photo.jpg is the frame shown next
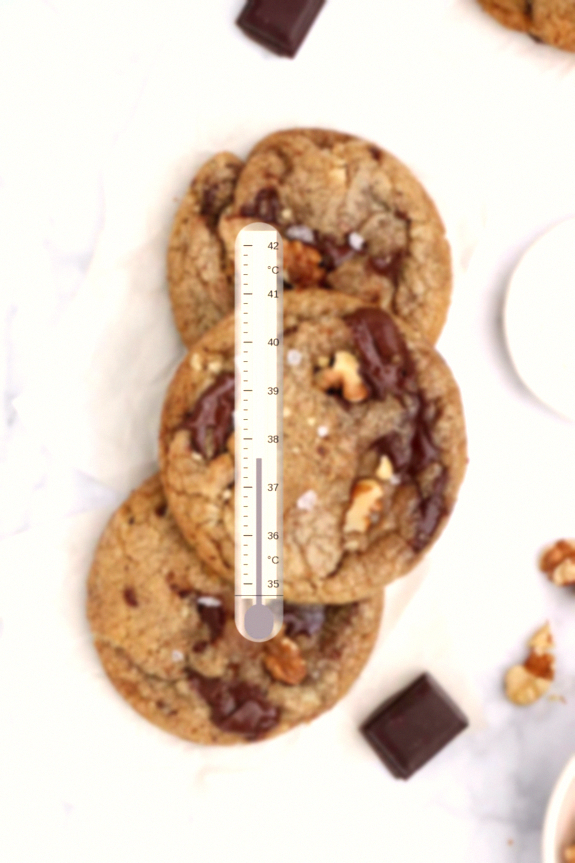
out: 37.6 °C
